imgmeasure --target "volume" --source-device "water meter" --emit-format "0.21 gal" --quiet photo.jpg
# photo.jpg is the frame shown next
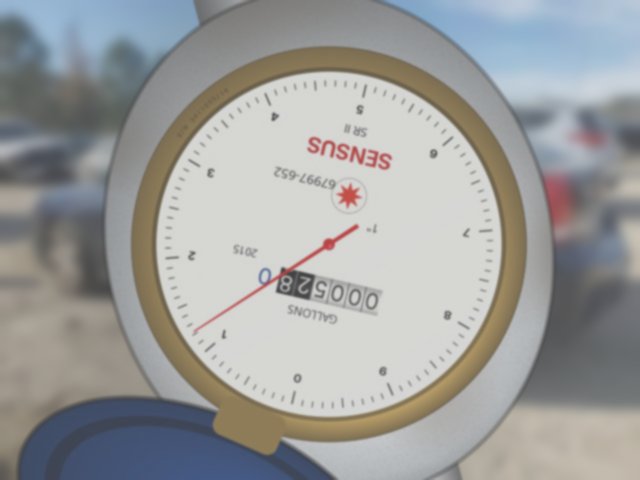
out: 5281.2 gal
